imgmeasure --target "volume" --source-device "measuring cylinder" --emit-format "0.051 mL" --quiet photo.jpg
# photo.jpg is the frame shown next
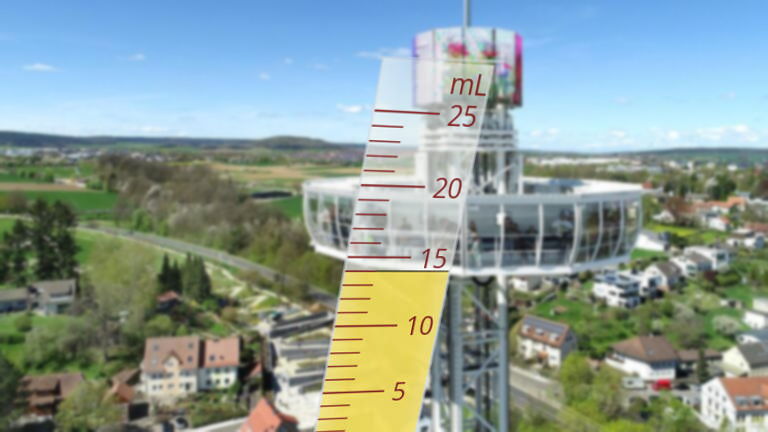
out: 14 mL
